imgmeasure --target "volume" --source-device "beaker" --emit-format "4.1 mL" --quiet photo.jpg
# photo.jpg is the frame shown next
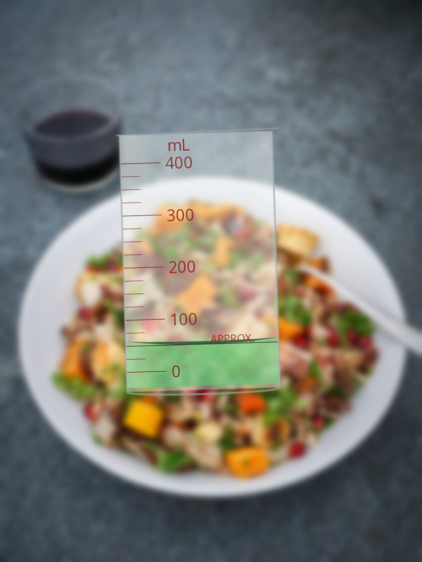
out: 50 mL
